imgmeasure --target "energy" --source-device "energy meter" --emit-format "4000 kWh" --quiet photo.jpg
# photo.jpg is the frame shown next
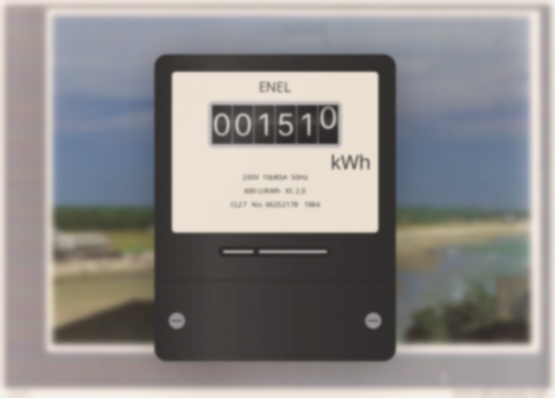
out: 1510 kWh
